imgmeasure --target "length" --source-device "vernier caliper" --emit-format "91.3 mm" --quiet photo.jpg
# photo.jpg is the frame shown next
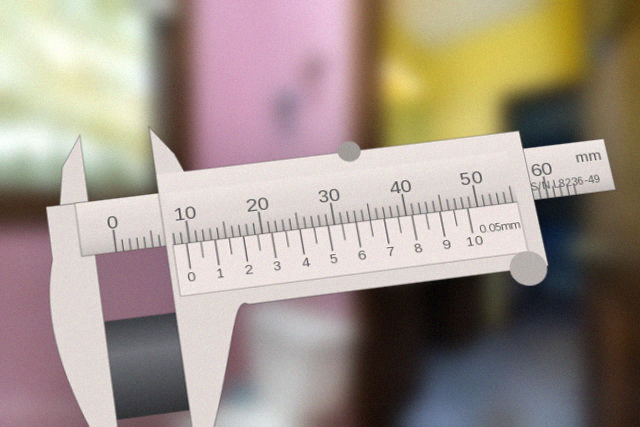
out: 9.6 mm
